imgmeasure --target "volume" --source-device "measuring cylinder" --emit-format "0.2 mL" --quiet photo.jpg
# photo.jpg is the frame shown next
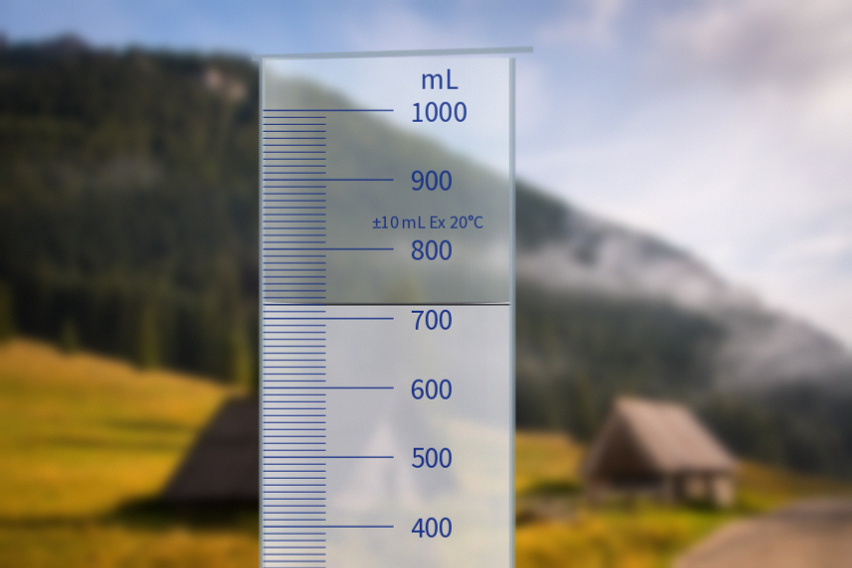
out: 720 mL
